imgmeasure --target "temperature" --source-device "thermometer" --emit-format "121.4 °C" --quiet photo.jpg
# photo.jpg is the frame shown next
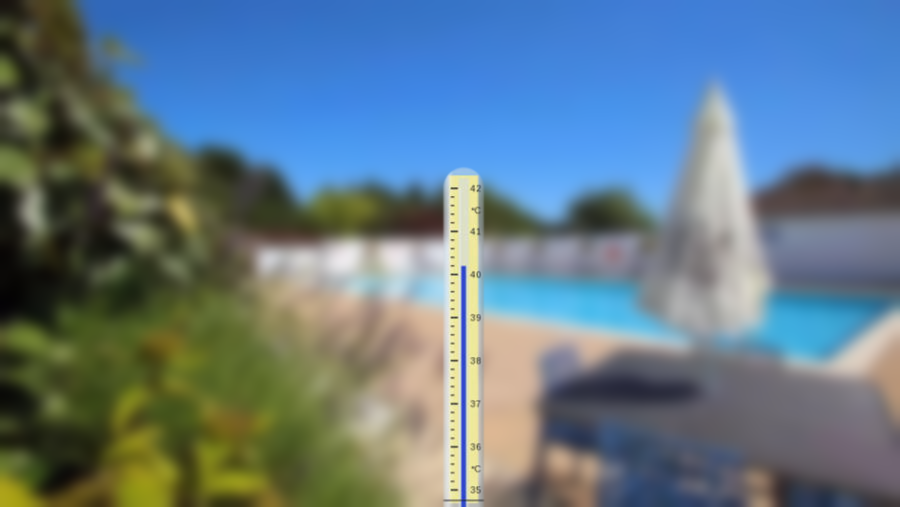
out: 40.2 °C
